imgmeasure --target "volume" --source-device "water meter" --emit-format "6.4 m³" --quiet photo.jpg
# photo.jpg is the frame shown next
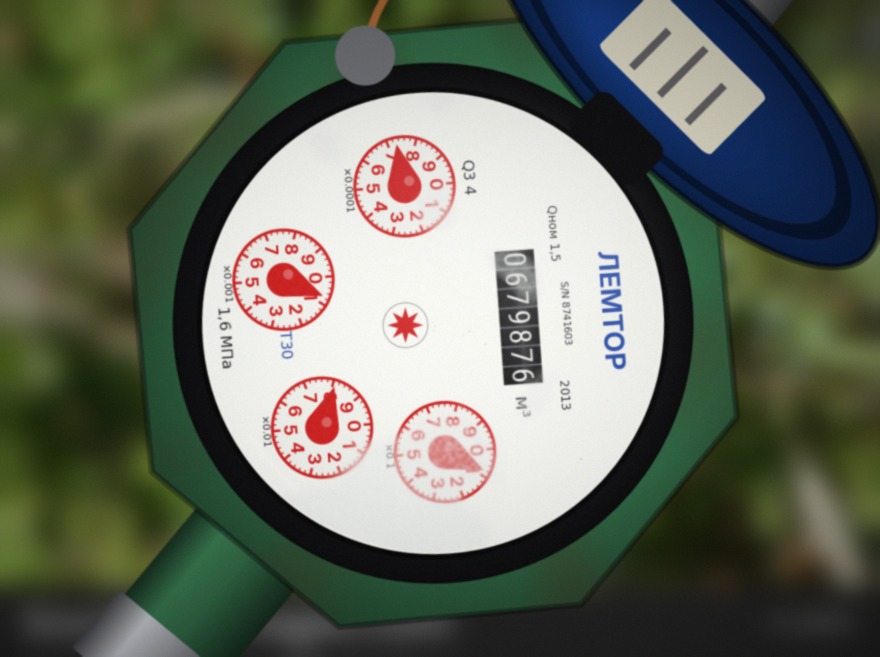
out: 679876.0807 m³
